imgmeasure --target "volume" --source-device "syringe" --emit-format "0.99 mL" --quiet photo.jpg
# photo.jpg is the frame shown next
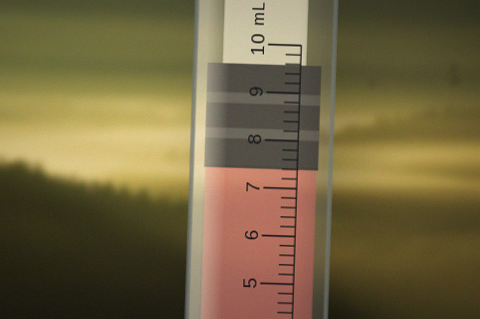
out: 7.4 mL
